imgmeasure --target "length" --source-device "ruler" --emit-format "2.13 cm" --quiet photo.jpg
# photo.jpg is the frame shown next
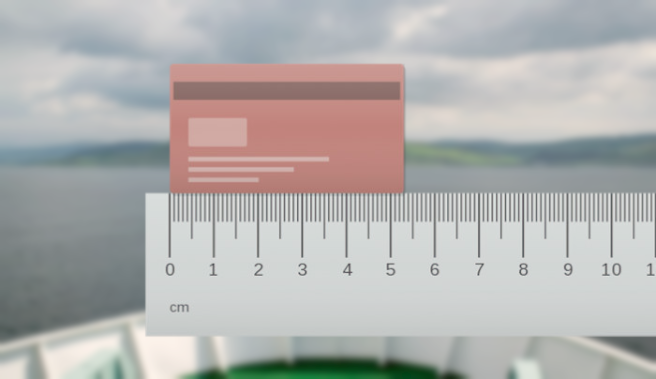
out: 5.3 cm
